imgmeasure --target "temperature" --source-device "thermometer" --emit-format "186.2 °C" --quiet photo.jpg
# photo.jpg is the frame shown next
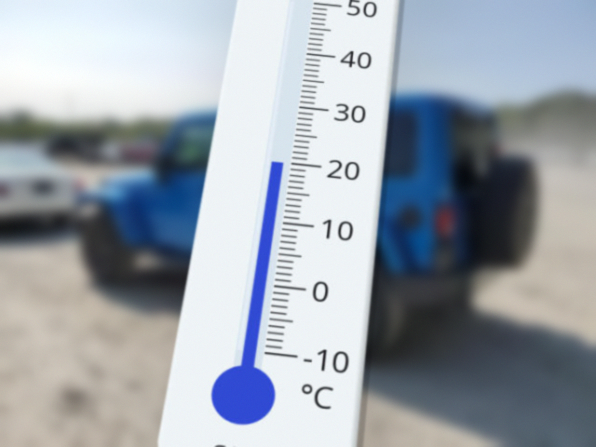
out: 20 °C
